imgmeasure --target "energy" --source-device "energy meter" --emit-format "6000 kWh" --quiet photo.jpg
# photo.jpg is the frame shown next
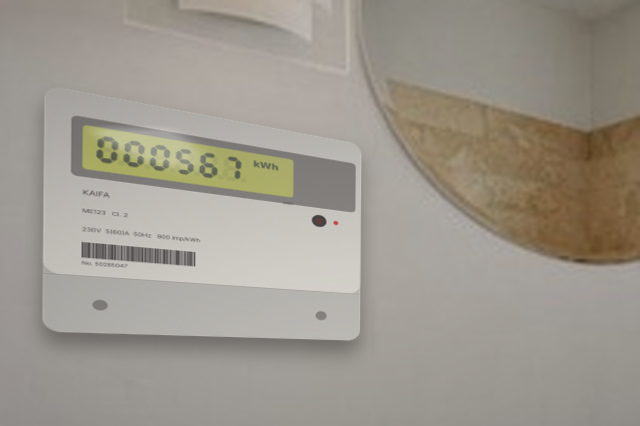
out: 567 kWh
